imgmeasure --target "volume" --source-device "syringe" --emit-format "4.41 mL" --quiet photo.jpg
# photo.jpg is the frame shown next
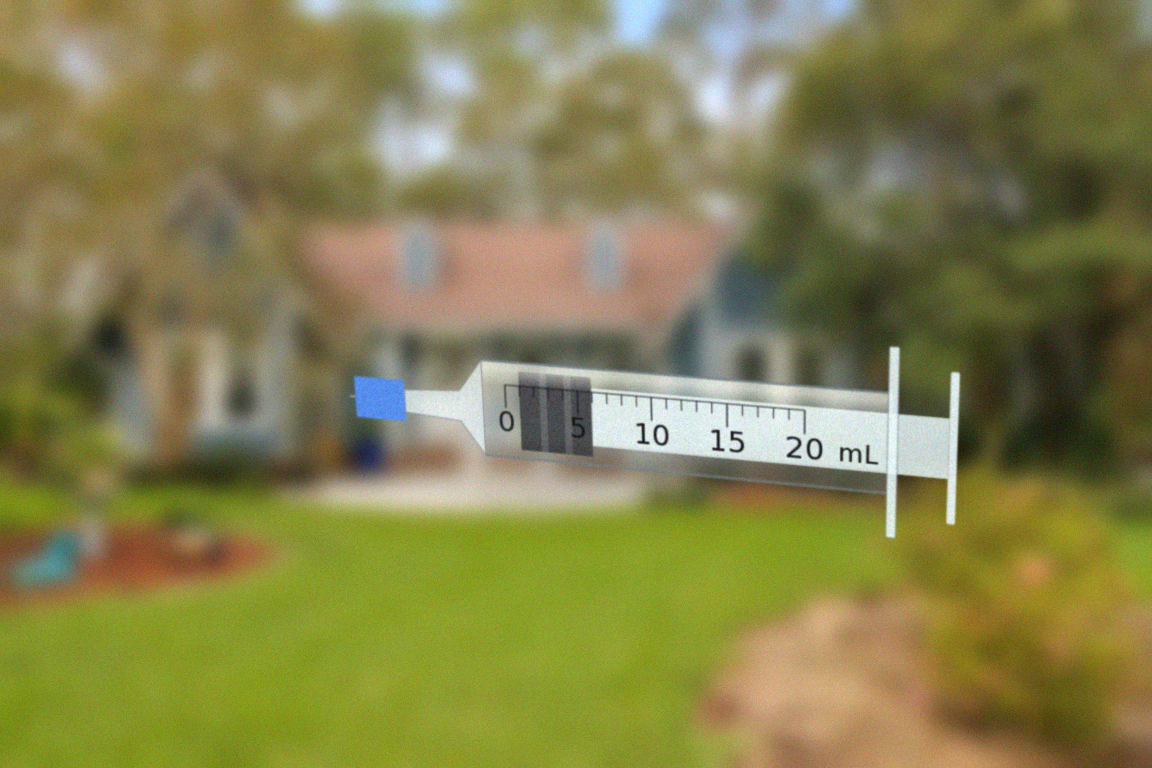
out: 1 mL
